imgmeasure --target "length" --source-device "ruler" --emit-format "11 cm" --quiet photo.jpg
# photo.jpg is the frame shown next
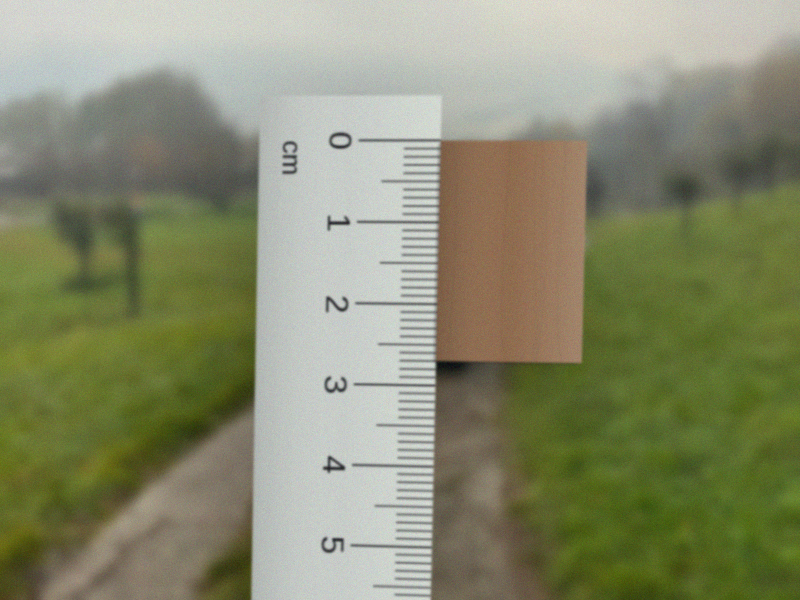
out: 2.7 cm
